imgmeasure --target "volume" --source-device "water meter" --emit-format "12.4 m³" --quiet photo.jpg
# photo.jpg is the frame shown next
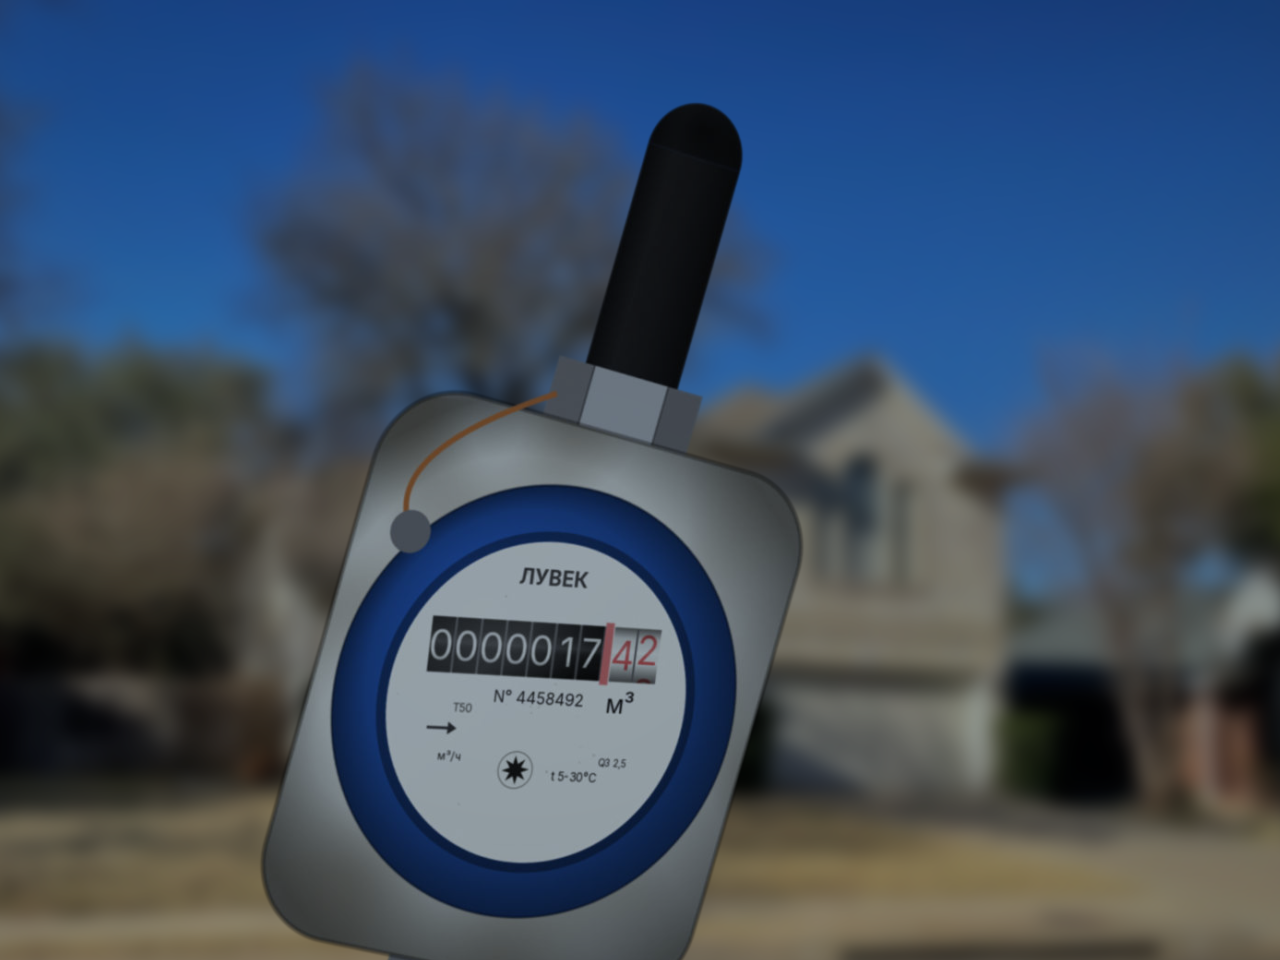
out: 17.42 m³
